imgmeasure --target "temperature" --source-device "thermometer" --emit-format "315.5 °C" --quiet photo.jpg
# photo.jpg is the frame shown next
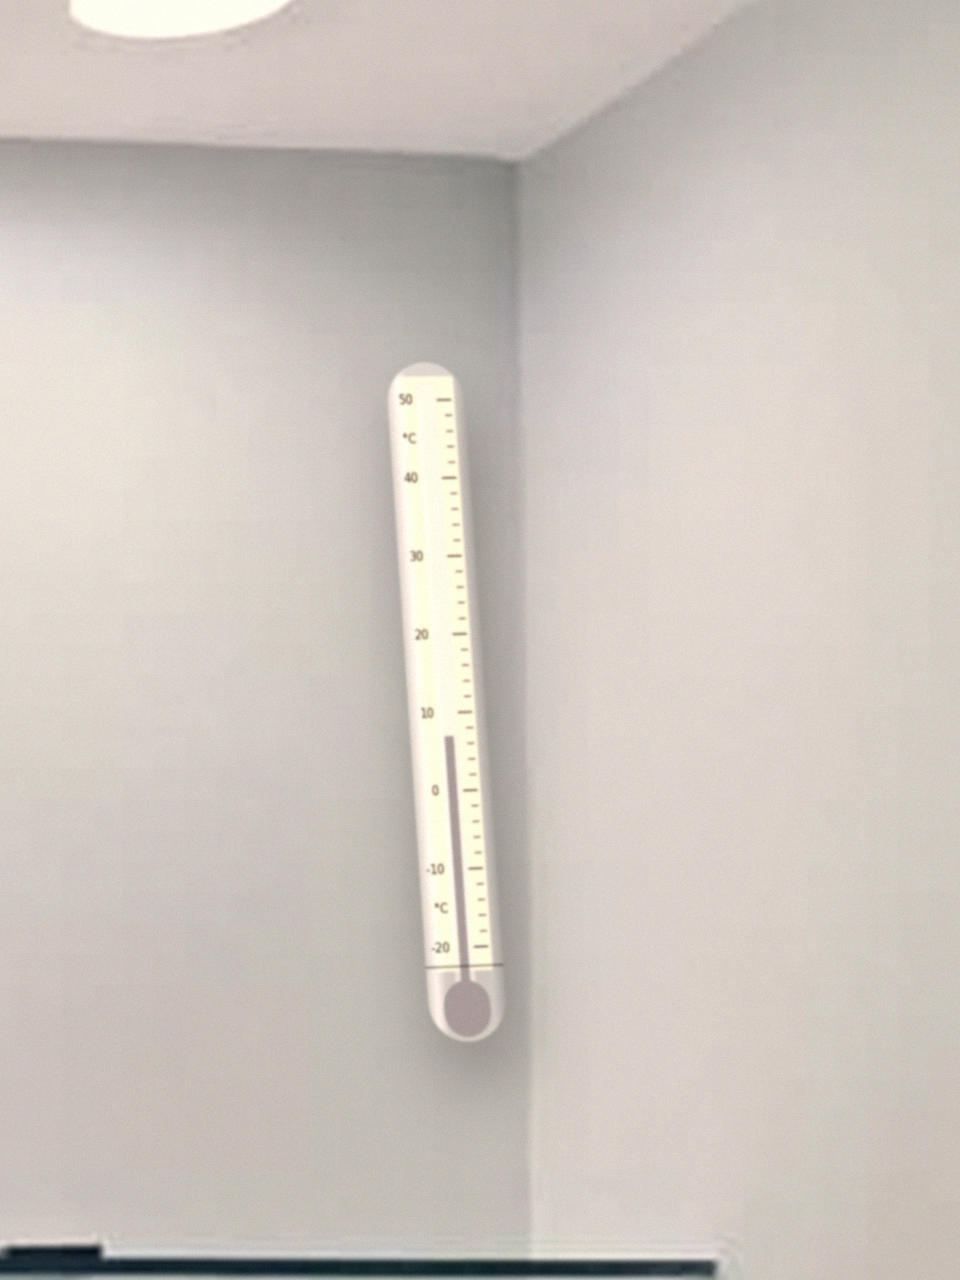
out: 7 °C
